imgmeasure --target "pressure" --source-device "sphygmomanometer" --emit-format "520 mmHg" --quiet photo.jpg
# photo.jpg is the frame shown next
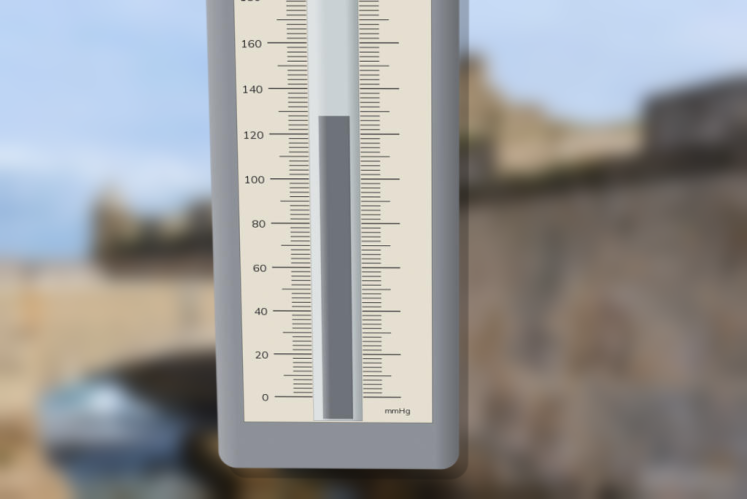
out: 128 mmHg
